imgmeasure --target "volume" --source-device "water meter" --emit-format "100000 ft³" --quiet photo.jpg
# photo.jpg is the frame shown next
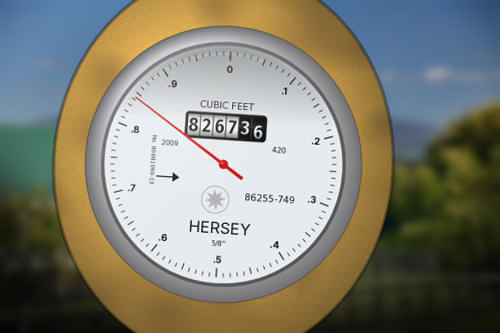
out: 826735.84 ft³
